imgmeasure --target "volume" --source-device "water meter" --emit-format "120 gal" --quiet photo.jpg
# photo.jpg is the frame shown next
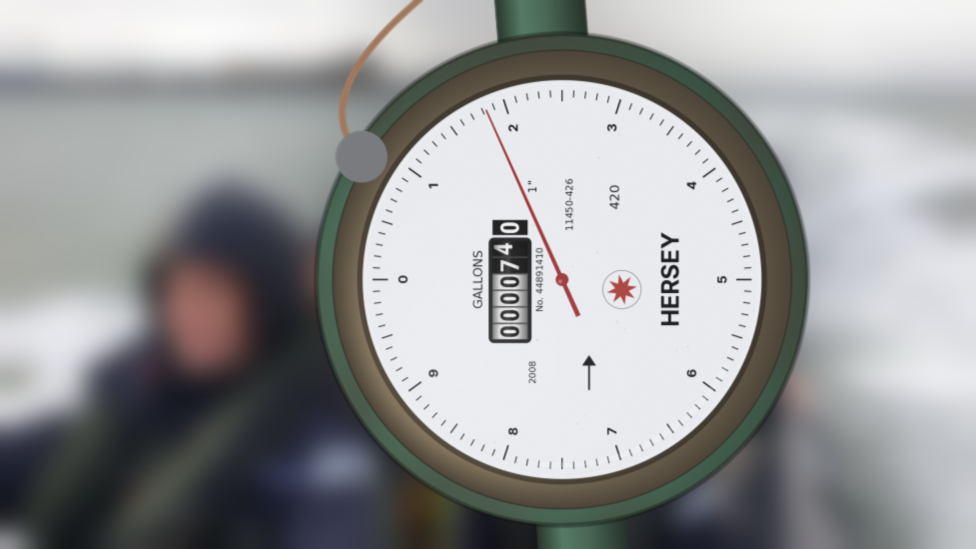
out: 741.8 gal
